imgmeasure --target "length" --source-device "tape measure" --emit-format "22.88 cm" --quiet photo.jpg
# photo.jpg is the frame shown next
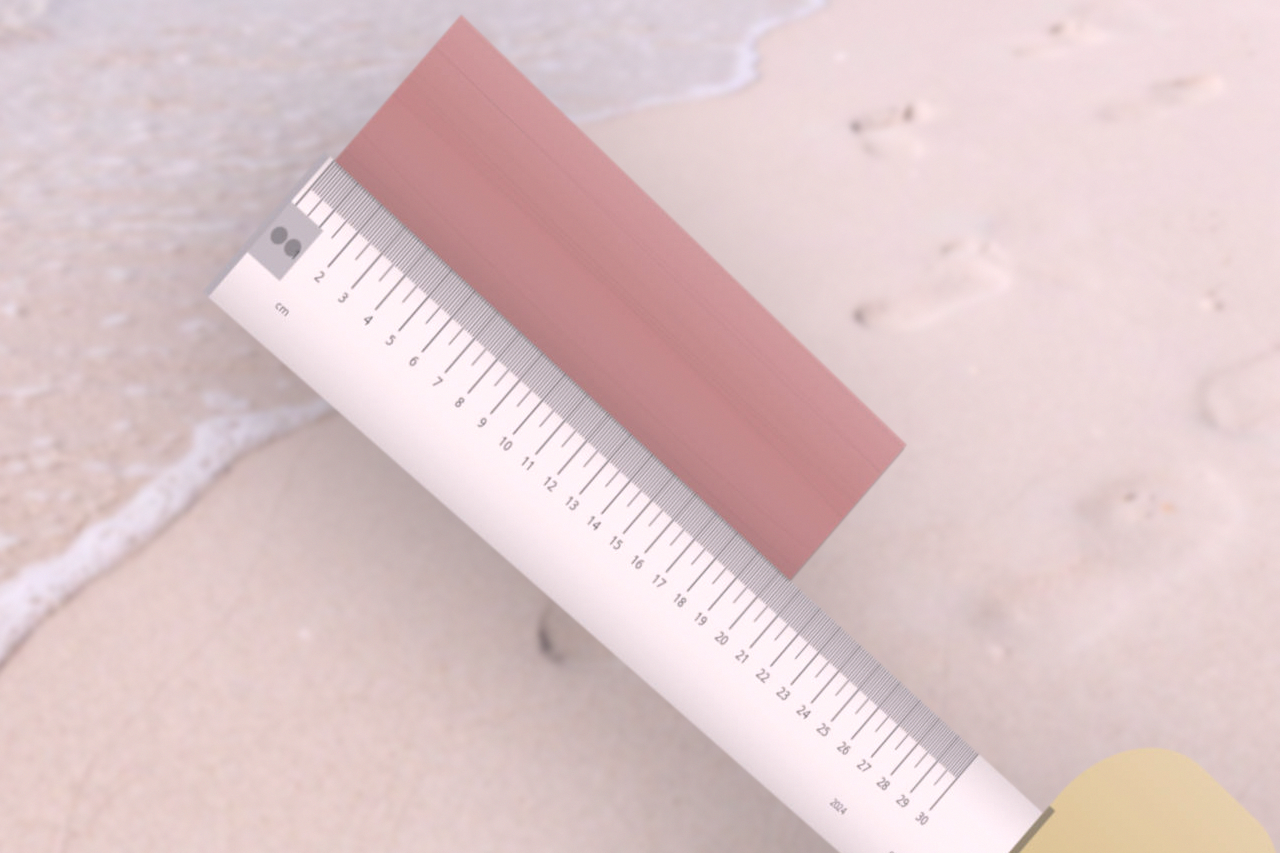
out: 20.5 cm
